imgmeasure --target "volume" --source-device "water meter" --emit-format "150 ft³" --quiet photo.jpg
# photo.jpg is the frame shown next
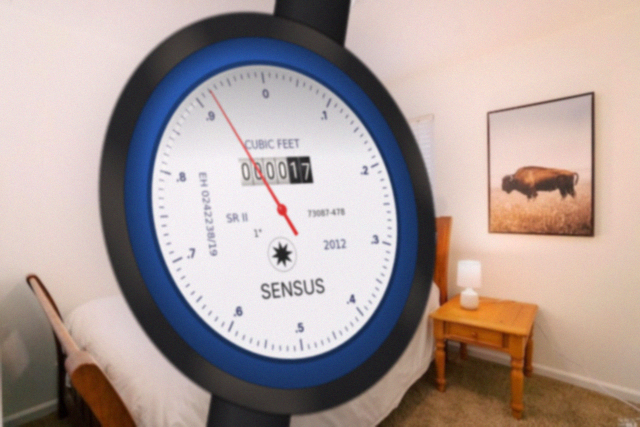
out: 16.92 ft³
